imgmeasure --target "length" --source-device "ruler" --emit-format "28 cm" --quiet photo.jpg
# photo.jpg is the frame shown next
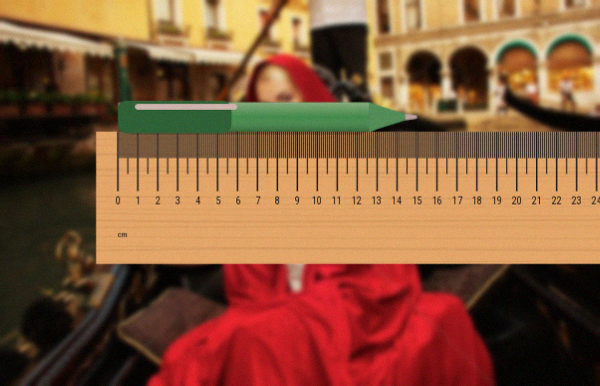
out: 15 cm
